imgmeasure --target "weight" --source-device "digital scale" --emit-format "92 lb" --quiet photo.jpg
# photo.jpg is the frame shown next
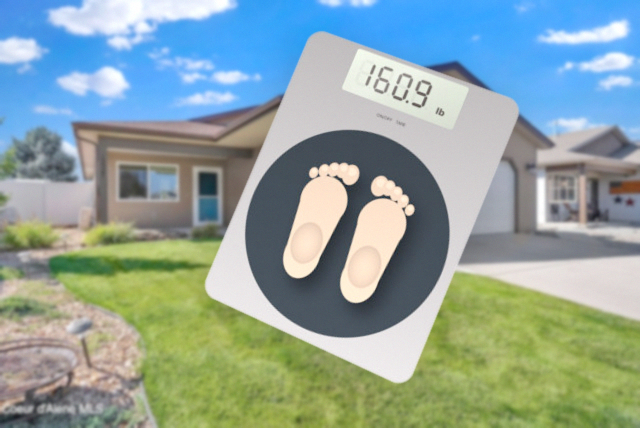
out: 160.9 lb
